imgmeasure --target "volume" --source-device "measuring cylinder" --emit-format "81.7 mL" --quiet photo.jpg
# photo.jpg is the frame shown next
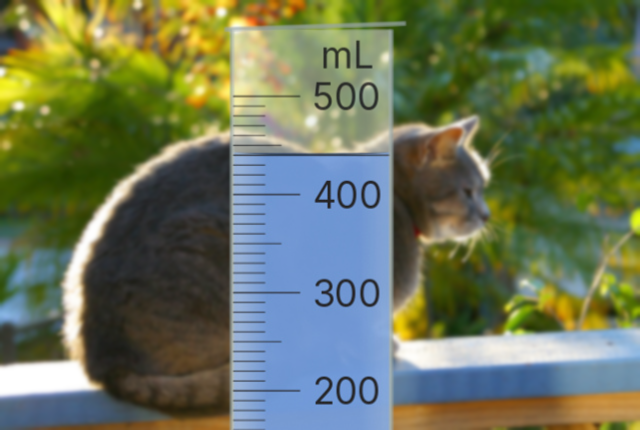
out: 440 mL
